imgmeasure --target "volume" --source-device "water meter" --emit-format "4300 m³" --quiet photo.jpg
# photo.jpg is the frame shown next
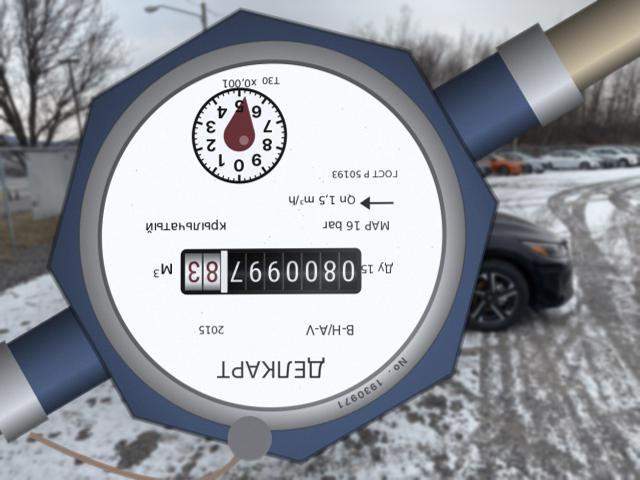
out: 800997.835 m³
